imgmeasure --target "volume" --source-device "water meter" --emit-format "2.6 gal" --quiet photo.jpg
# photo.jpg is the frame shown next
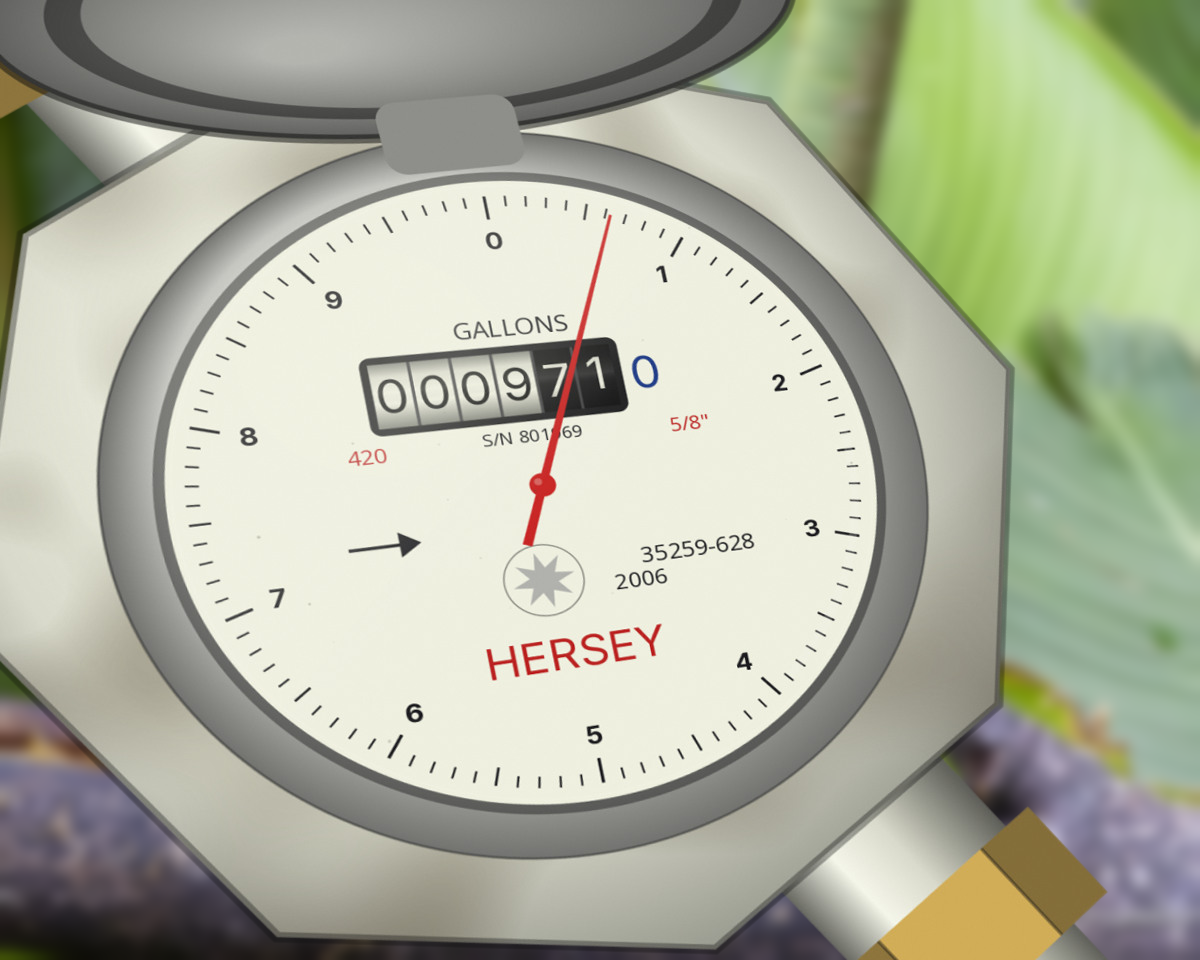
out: 9710.6 gal
